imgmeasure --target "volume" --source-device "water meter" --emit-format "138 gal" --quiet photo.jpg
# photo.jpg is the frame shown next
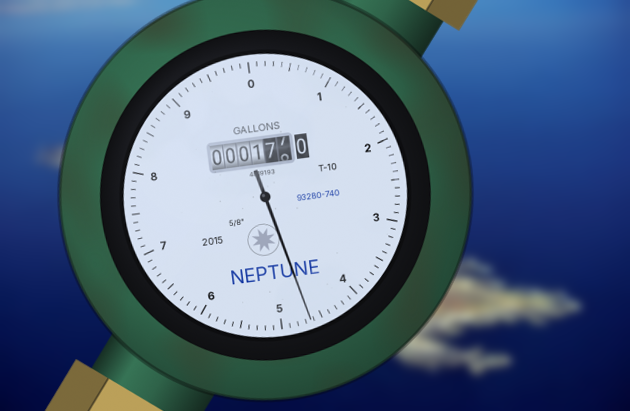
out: 1774.6 gal
